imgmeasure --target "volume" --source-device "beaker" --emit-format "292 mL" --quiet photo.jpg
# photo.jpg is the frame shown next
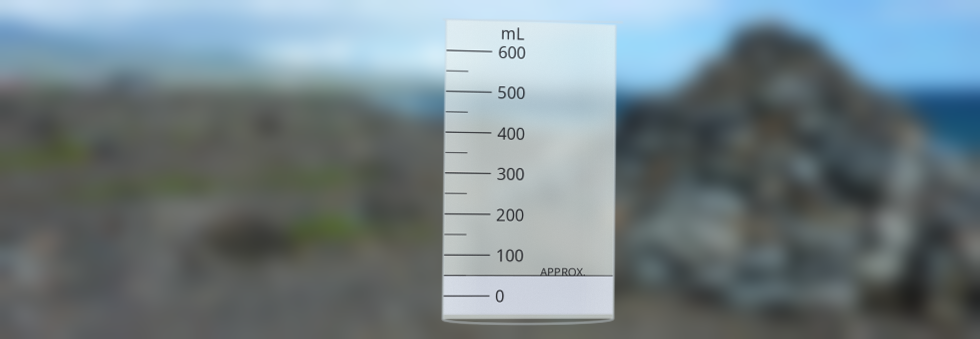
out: 50 mL
